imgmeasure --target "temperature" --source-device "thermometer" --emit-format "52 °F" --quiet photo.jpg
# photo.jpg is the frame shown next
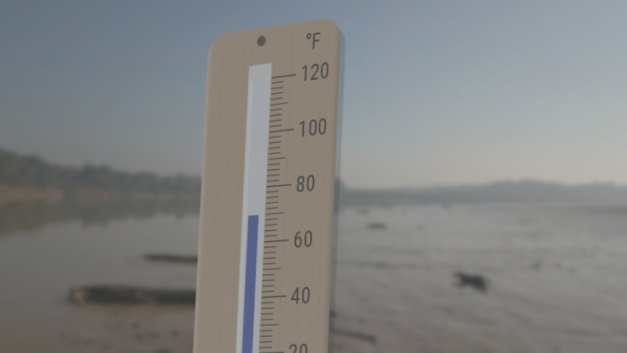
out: 70 °F
